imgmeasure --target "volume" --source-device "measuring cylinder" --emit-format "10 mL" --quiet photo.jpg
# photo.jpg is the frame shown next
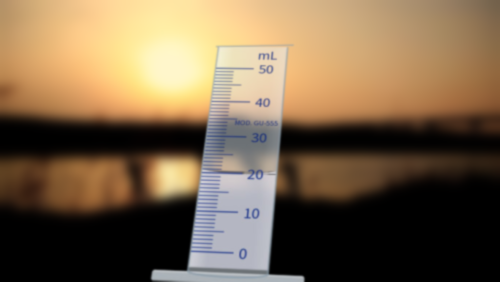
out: 20 mL
